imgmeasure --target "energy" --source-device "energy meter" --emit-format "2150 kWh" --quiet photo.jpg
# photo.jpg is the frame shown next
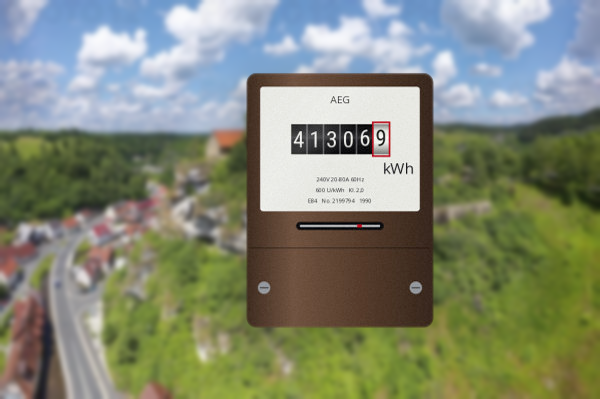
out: 41306.9 kWh
